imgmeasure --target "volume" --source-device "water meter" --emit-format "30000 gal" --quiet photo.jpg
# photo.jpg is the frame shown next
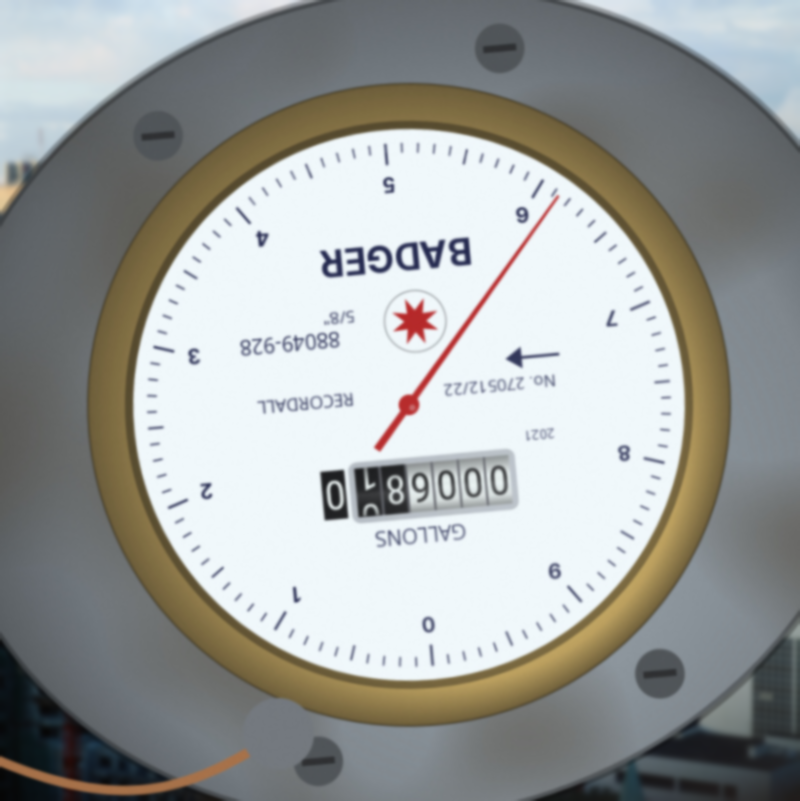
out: 6806.1 gal
